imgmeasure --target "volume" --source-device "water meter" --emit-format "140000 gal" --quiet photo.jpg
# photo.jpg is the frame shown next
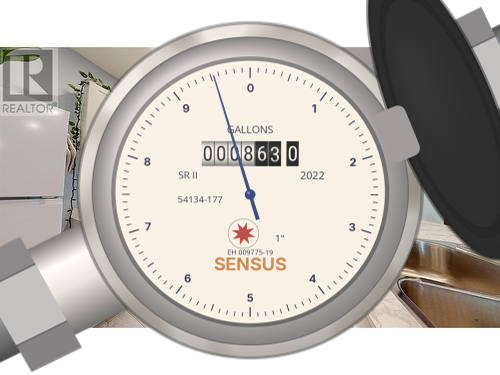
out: 8629.5 gal
